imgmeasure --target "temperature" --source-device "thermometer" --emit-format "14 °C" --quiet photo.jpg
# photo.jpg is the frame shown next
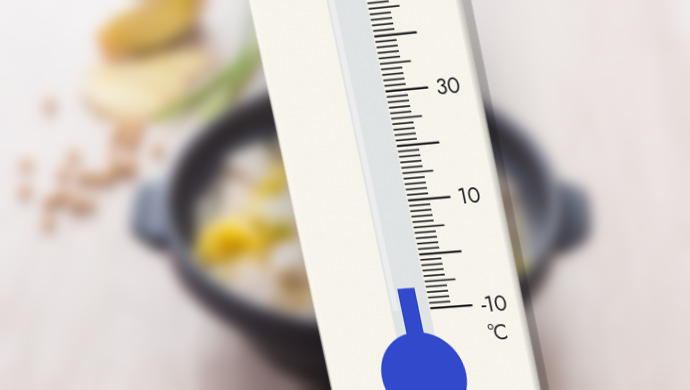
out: -6 °C
